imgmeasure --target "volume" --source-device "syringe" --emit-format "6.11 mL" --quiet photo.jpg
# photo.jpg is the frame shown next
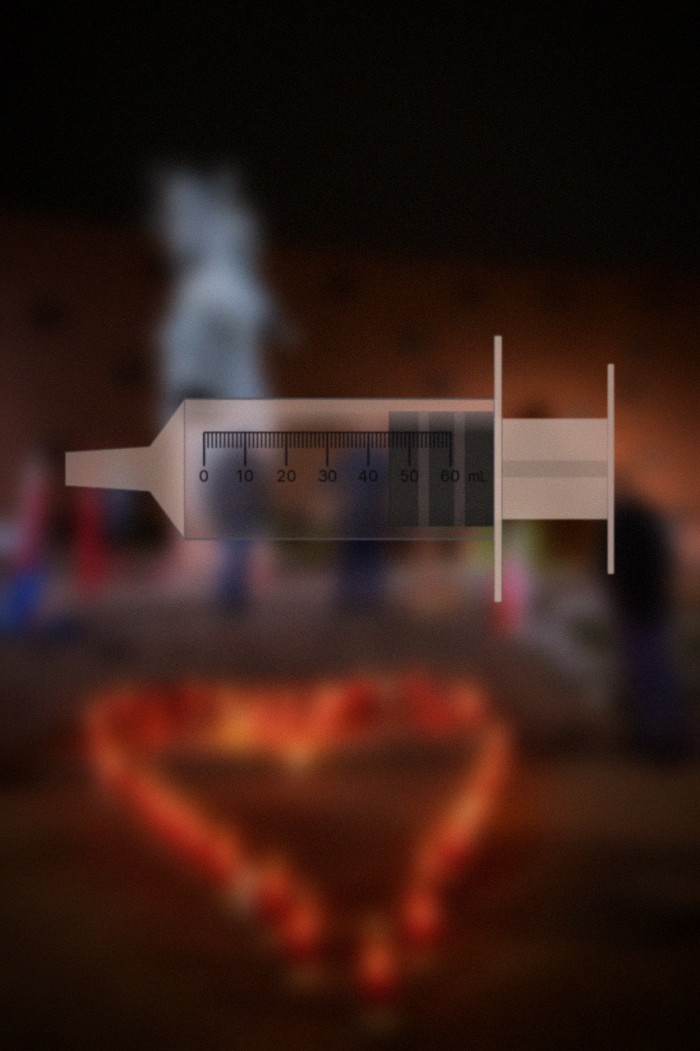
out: 45 mL
